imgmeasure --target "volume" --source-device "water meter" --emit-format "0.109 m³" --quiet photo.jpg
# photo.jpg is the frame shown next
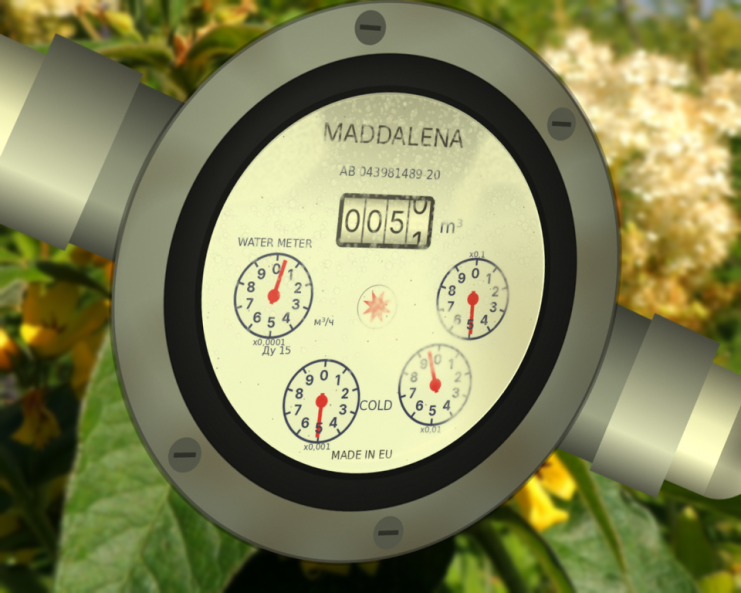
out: 50.4950 m³
